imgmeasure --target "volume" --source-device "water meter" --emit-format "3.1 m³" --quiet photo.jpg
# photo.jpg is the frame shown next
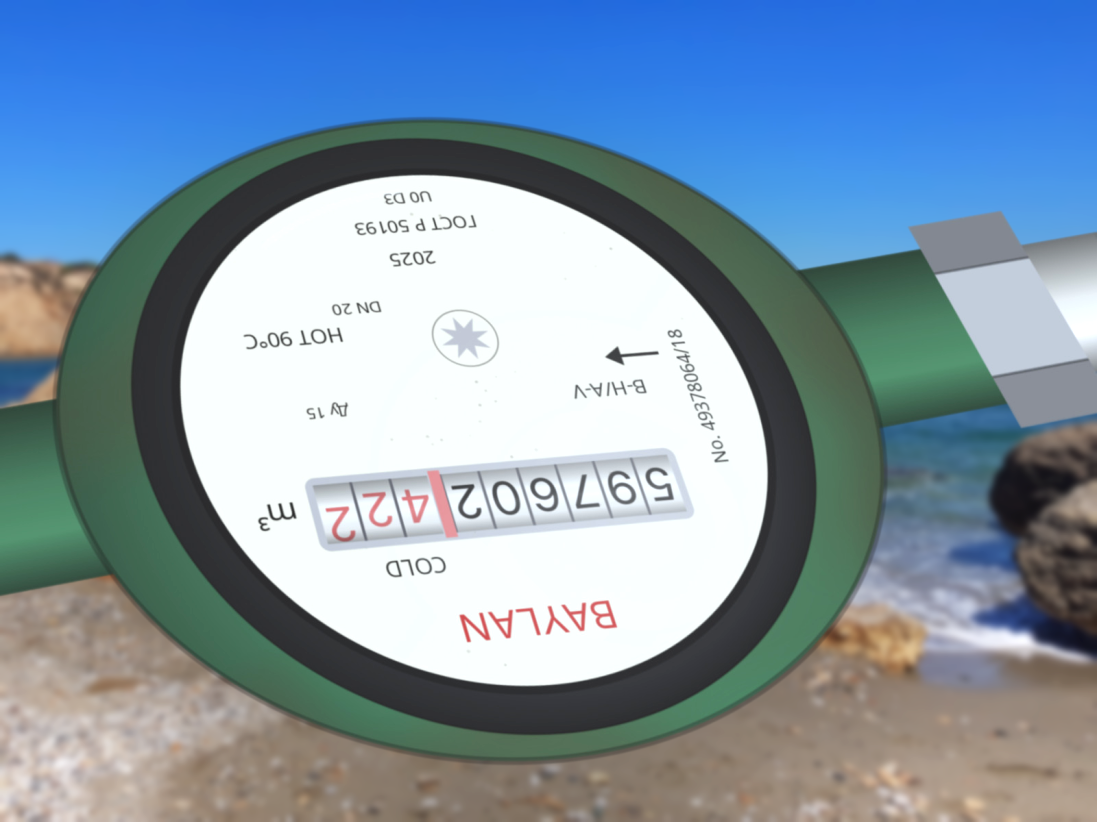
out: 597602.422 m³
